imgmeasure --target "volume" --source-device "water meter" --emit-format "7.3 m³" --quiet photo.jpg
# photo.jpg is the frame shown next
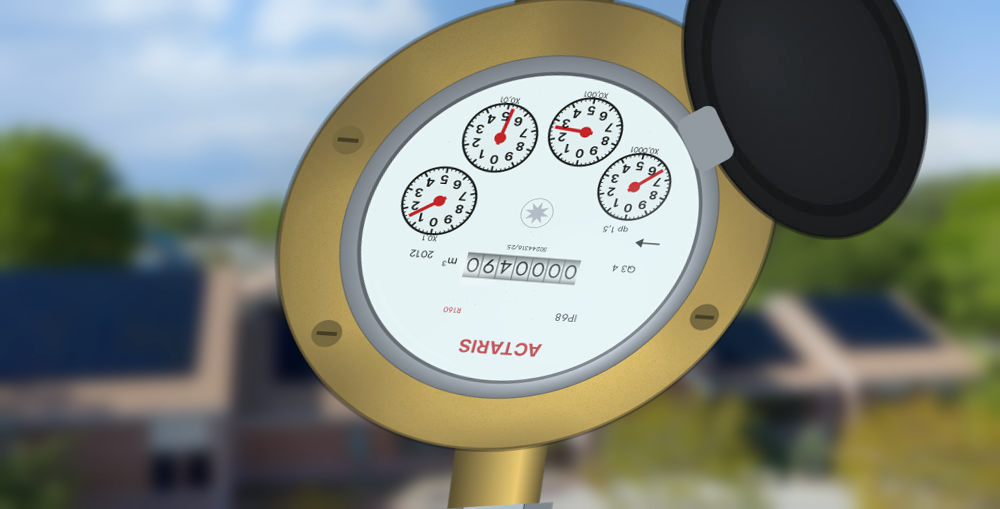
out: 490.1526 m³
